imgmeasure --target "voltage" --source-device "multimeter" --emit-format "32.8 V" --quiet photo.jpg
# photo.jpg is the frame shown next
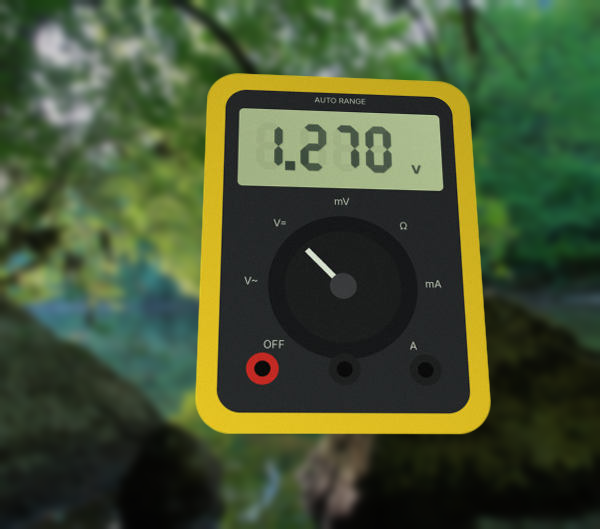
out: 1.270 V
